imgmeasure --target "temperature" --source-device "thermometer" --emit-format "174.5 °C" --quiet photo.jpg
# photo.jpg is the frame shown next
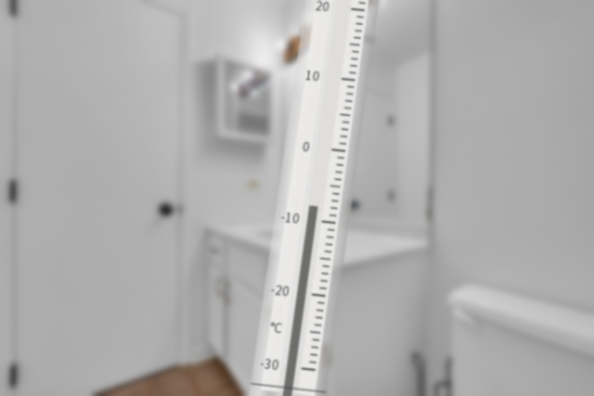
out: -8 °C
